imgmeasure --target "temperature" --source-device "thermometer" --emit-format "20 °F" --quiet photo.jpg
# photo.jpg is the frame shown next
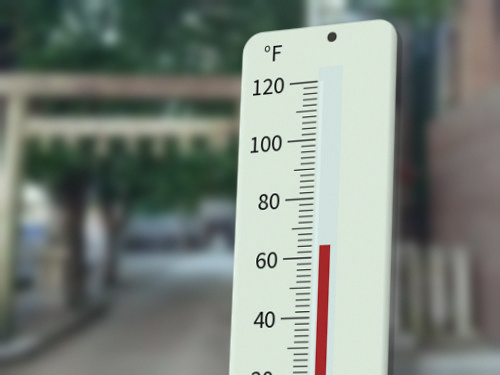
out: 64 °F
